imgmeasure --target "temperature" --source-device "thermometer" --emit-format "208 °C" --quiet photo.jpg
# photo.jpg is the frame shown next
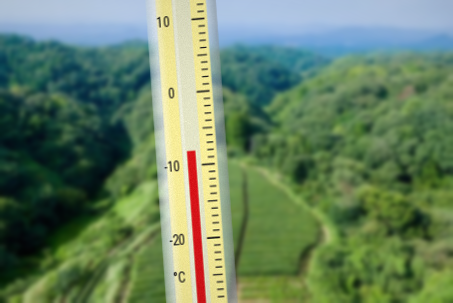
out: -8 °C
